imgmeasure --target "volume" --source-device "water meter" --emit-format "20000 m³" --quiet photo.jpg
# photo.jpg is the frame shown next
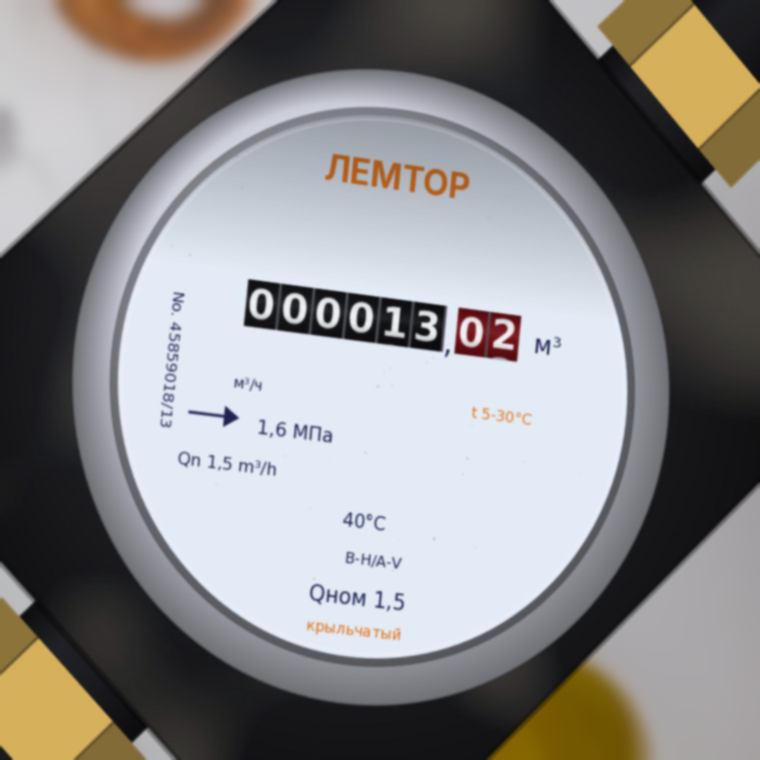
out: 13.02 m³
